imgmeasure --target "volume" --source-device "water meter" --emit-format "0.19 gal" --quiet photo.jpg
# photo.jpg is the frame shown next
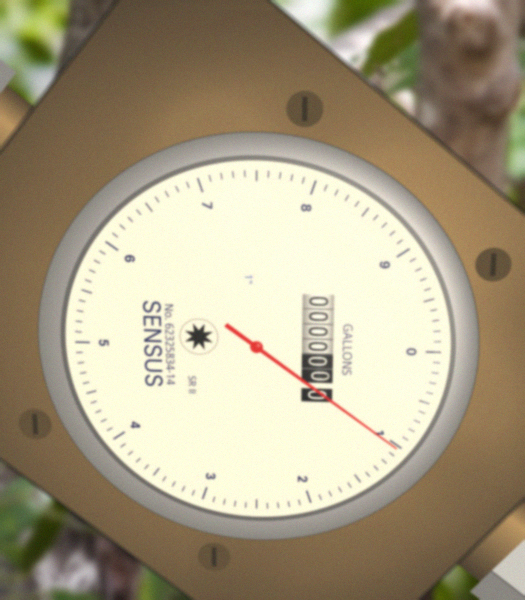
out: 1.0 gal
